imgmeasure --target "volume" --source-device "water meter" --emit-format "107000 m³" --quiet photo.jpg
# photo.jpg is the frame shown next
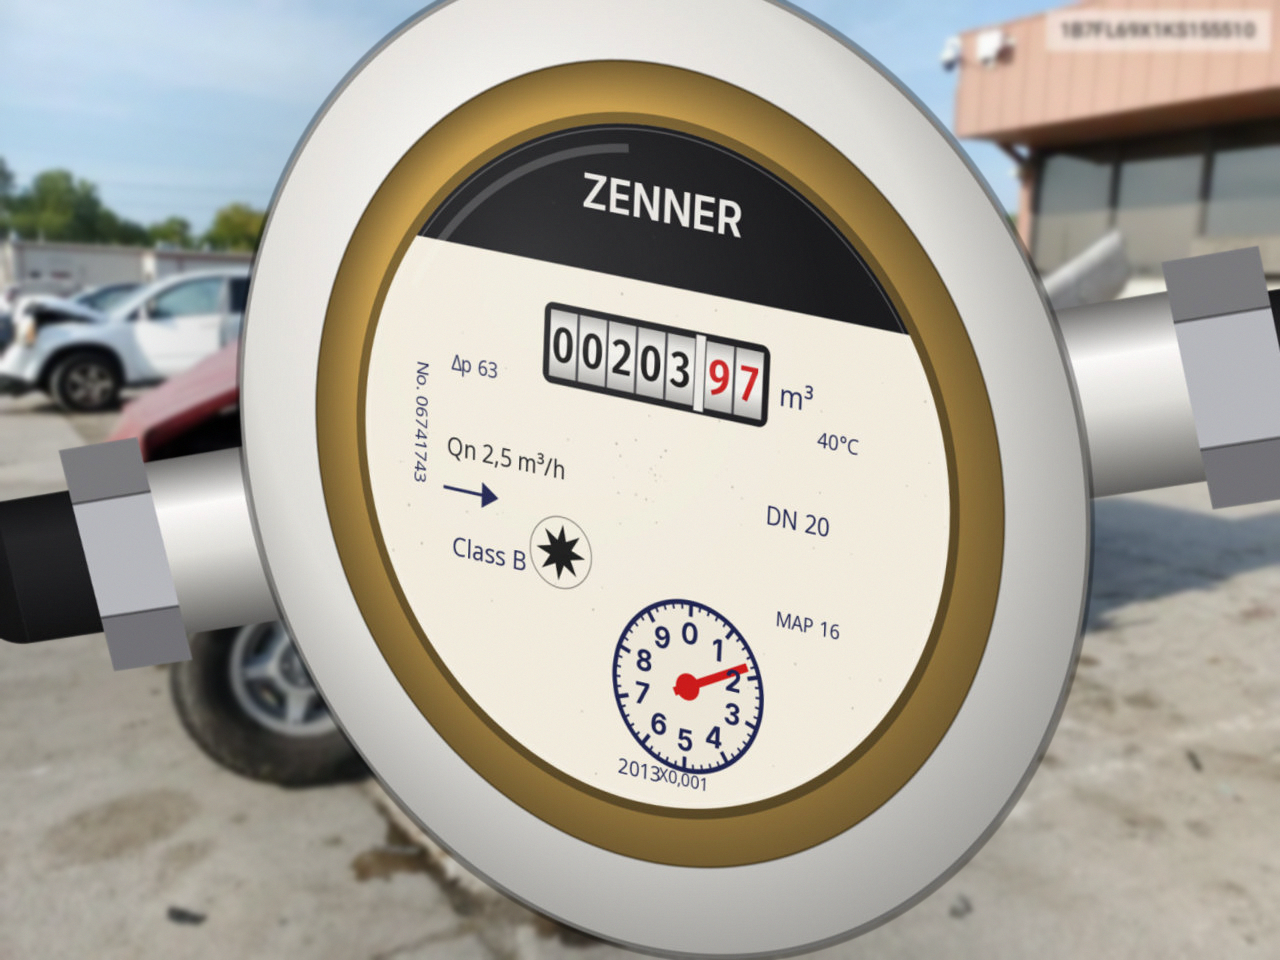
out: 203.971 m³
